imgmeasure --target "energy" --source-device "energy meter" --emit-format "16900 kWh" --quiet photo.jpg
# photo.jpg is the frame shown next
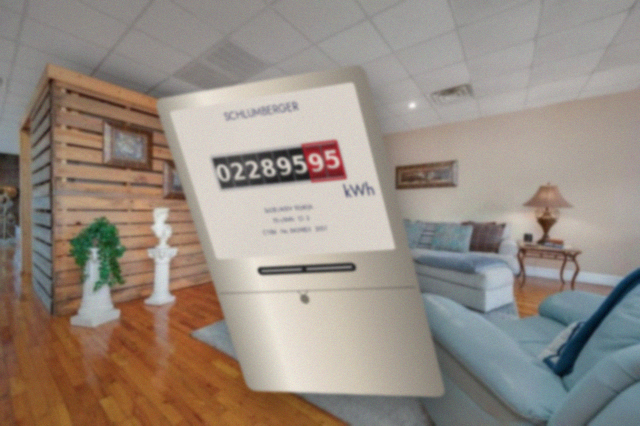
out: 22895.95 kWh
